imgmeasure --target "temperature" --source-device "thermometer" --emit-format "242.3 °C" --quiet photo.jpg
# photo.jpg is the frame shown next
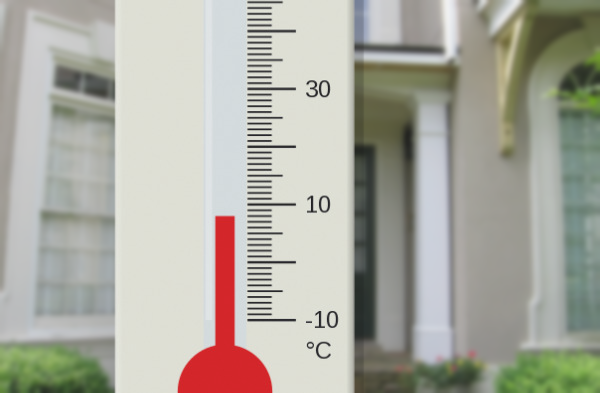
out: 8 °C
